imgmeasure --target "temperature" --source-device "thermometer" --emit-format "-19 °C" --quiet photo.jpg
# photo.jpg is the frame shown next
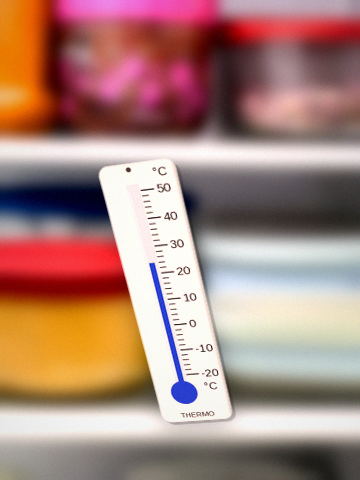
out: 24 °C
